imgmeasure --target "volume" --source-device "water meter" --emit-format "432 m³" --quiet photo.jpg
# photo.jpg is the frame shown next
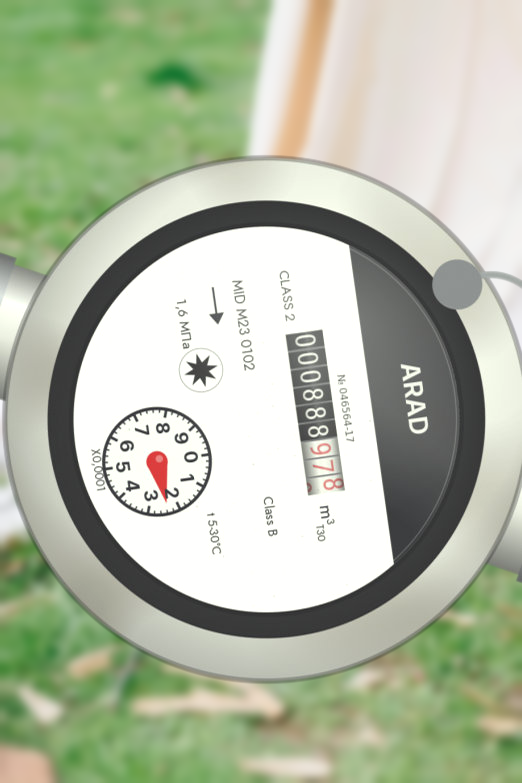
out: 888.9782 m³
